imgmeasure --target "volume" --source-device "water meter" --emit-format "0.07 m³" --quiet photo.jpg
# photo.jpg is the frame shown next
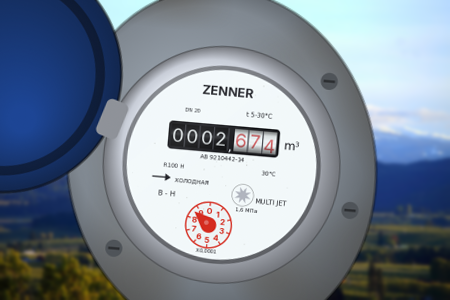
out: 2.6738 m³
